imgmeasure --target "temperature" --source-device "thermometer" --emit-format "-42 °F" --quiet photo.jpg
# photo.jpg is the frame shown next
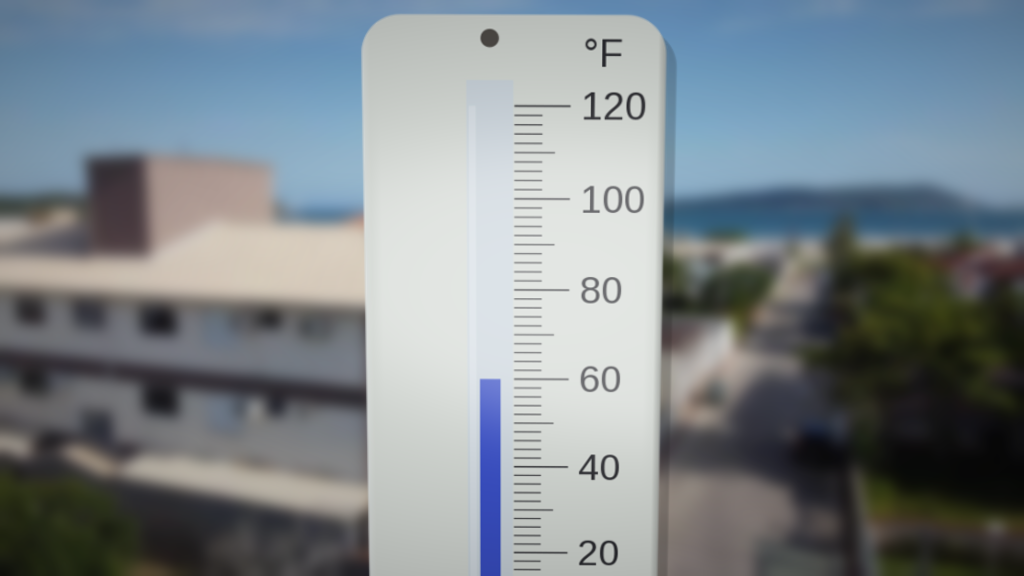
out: 60 °F
